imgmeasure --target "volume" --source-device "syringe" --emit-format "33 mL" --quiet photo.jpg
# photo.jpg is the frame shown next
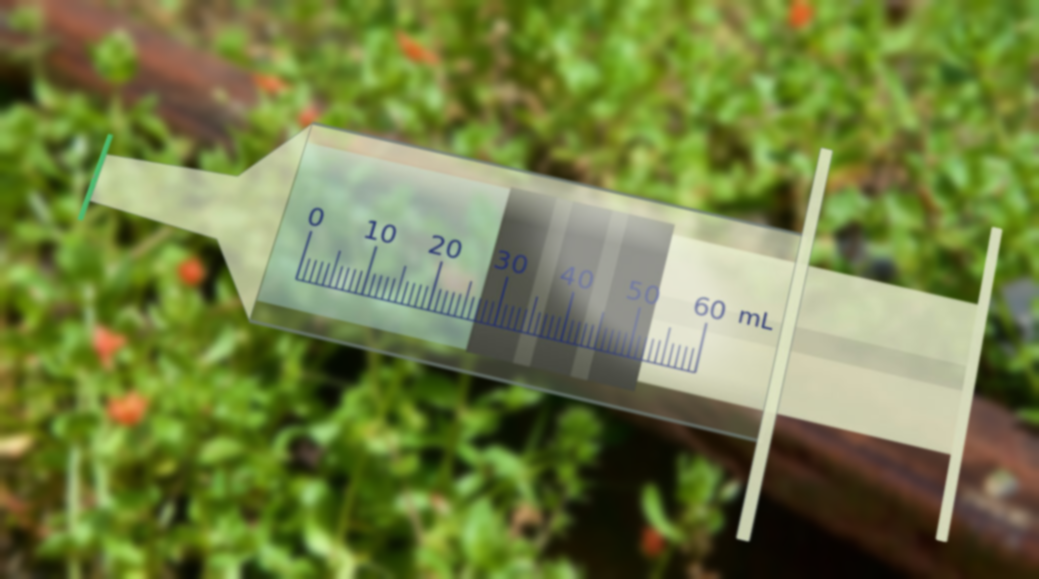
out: 27 mL
